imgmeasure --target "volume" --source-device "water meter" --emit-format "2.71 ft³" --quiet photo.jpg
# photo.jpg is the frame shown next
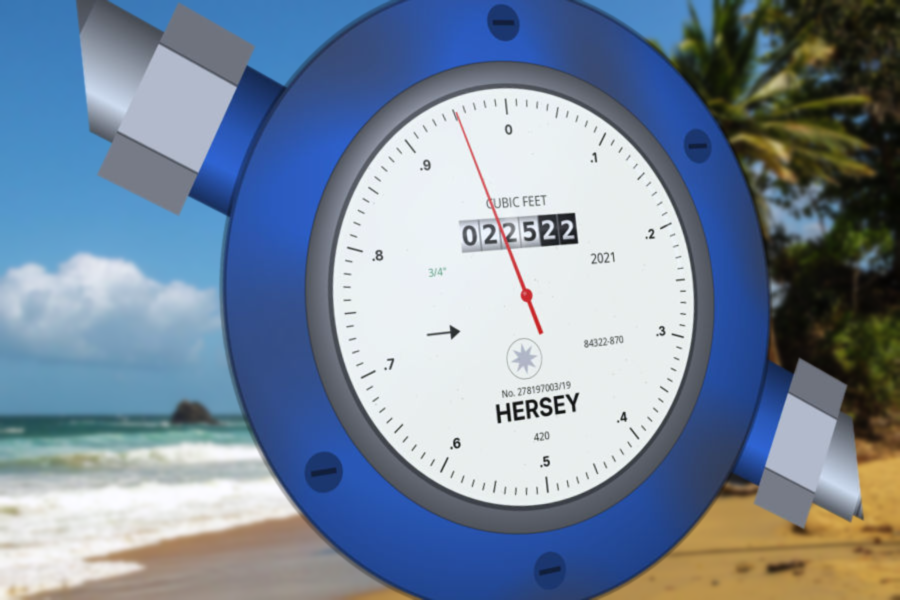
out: 22521.95 ft³
